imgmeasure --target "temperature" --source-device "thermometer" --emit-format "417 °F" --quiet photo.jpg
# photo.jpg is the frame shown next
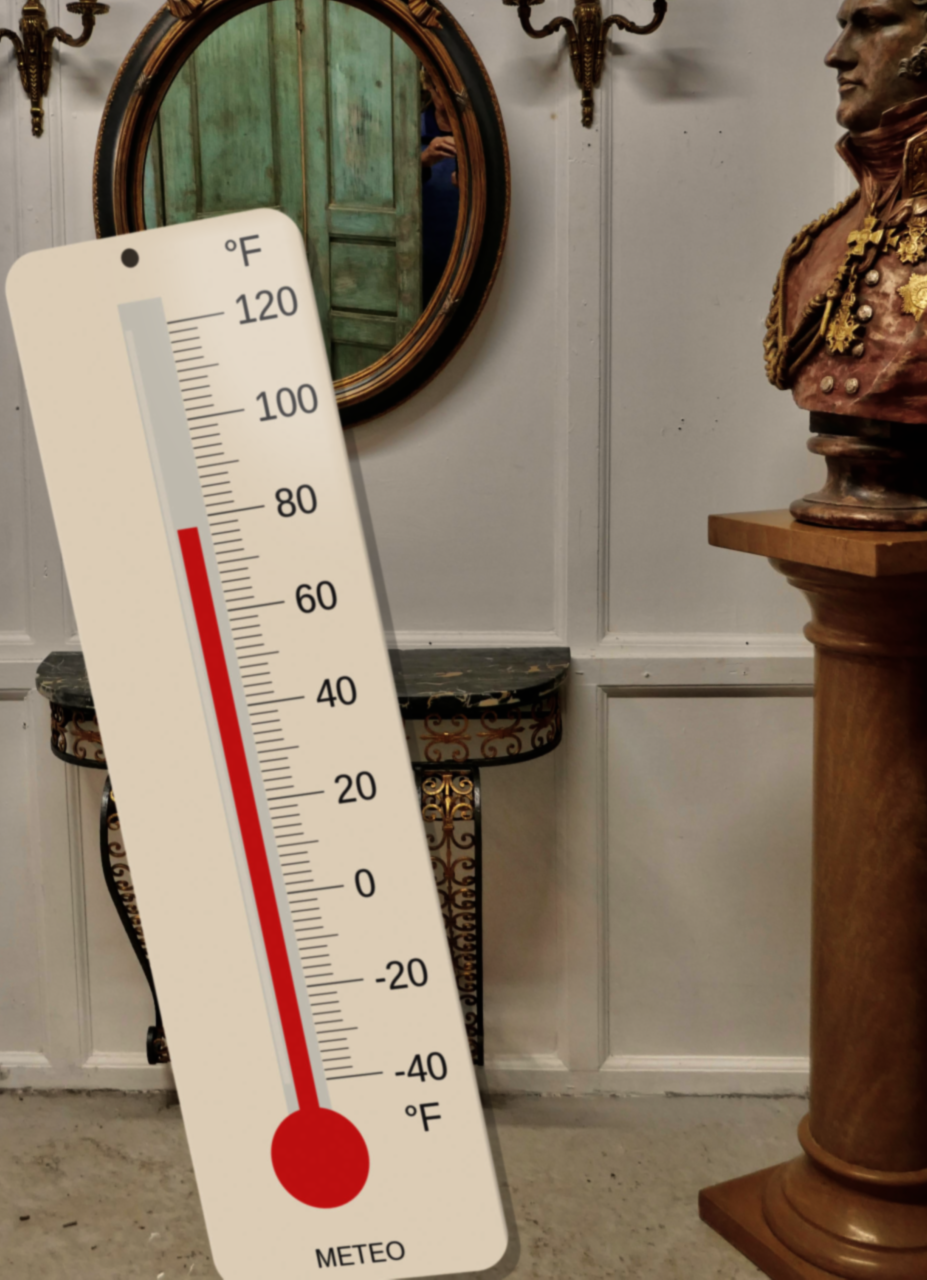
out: 78 °F
